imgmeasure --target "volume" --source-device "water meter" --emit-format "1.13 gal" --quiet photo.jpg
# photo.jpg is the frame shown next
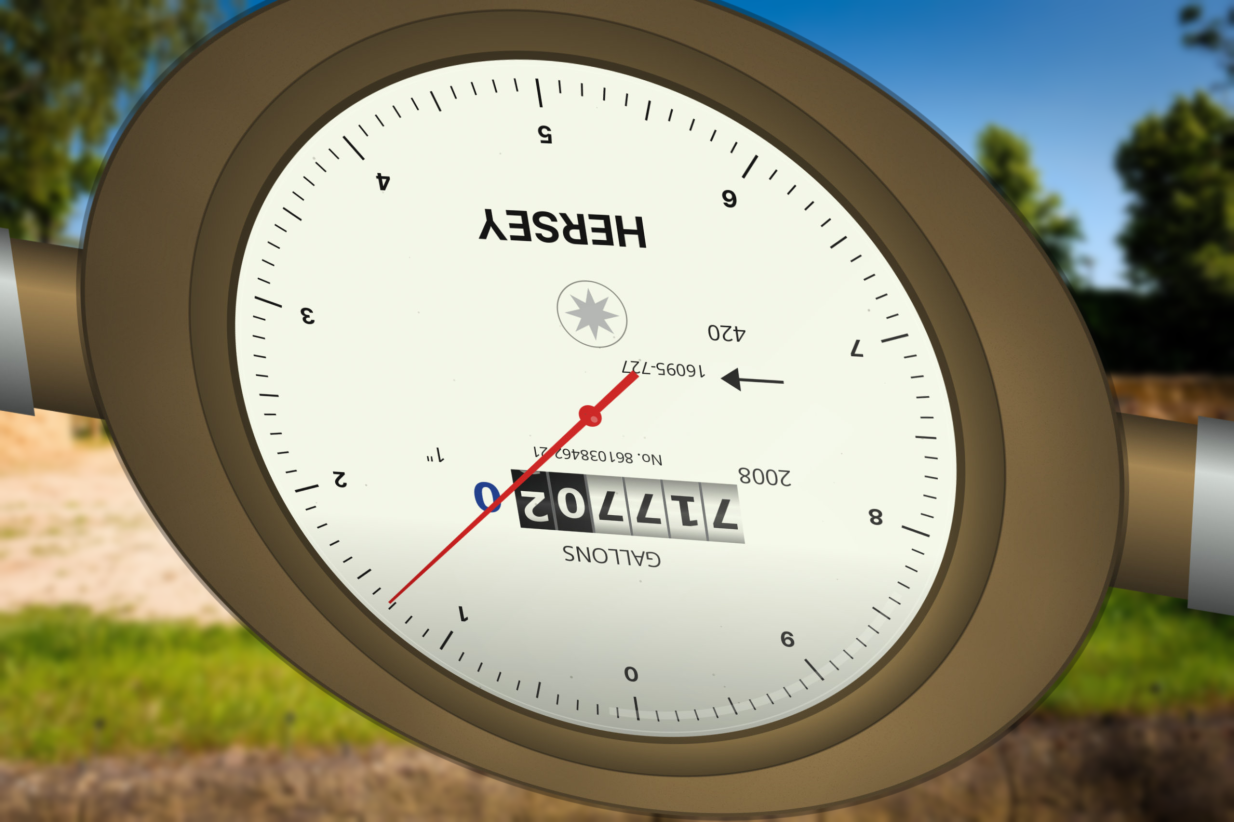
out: 7177021.3 gal
